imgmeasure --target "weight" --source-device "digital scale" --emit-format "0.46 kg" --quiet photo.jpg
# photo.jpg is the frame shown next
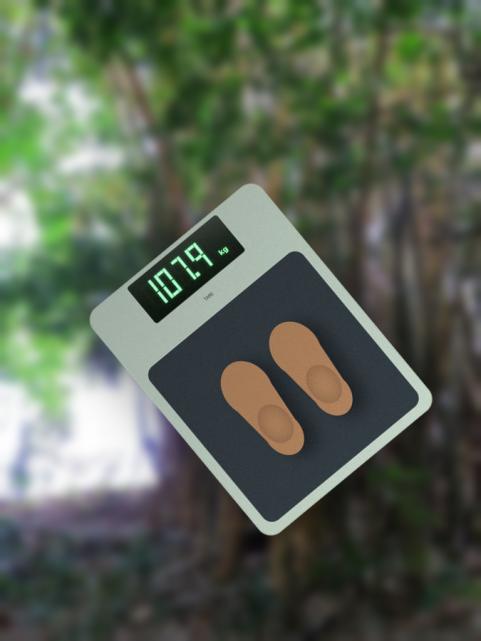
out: 107.9 kg
